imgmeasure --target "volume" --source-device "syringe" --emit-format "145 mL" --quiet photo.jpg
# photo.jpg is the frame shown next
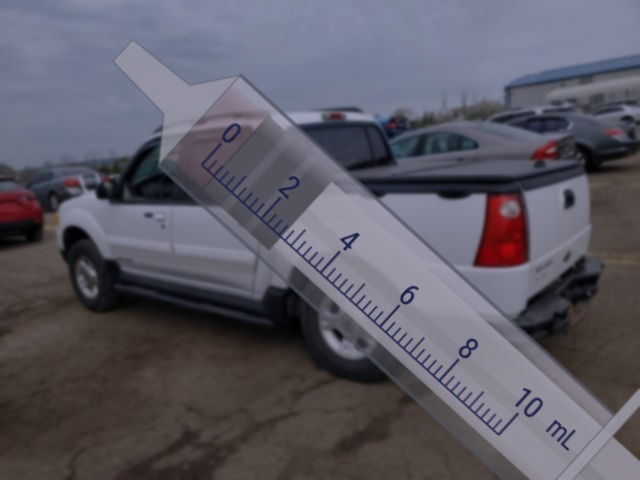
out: 0.4 mL
